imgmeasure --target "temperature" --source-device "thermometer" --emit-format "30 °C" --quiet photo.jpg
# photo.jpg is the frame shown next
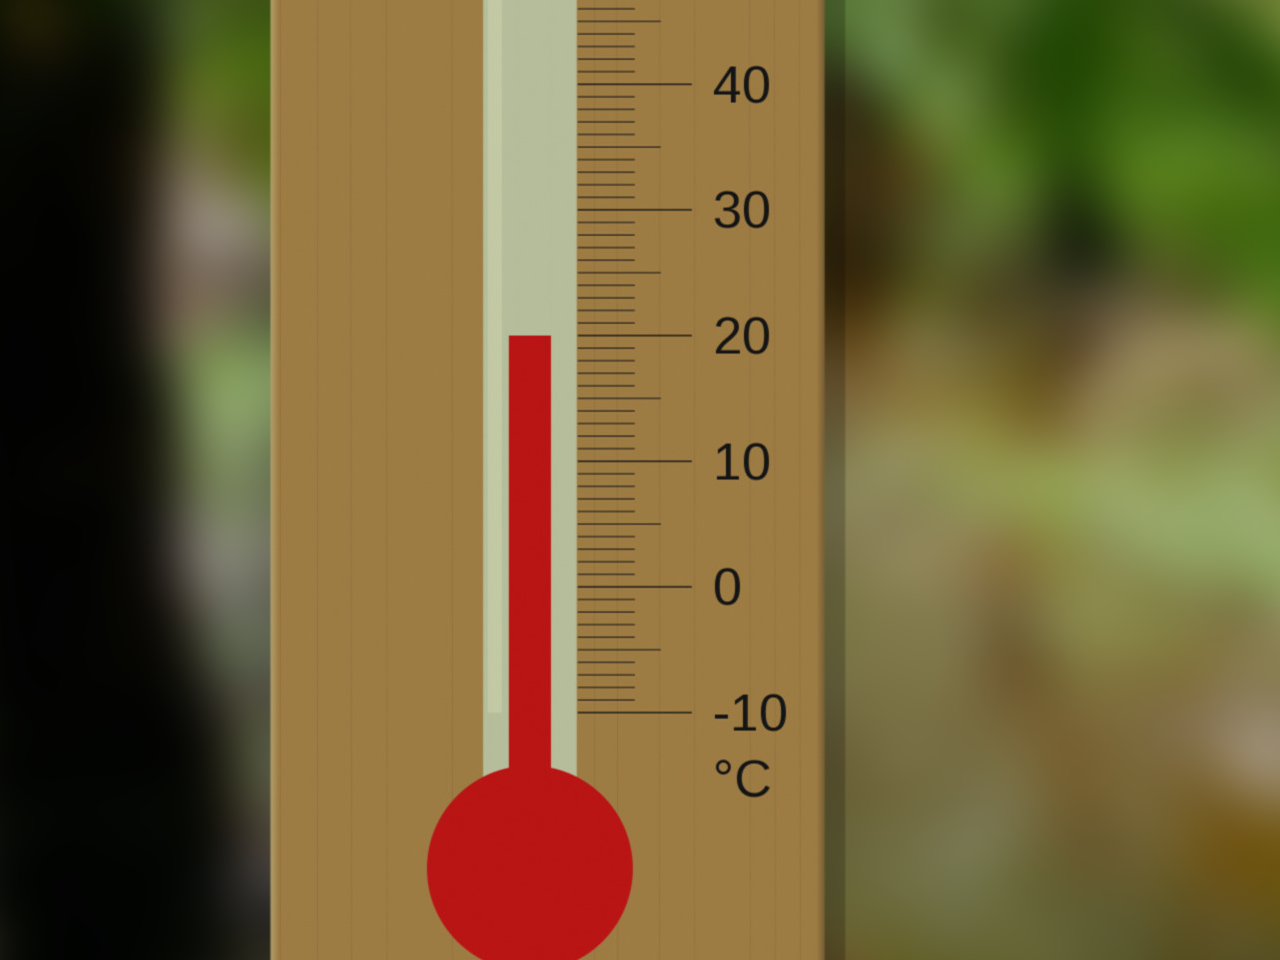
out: 20 °C
